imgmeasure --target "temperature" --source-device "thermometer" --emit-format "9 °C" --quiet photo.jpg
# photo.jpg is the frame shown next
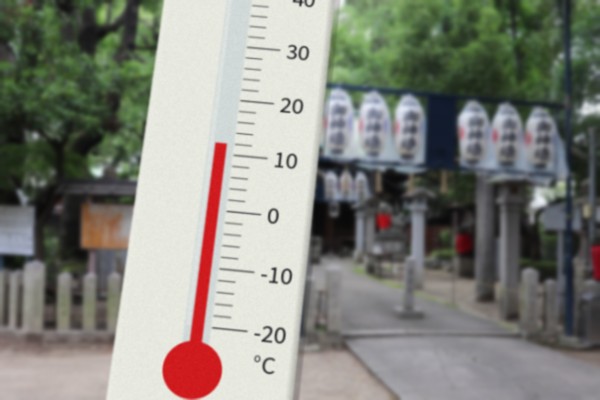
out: 12 °C
